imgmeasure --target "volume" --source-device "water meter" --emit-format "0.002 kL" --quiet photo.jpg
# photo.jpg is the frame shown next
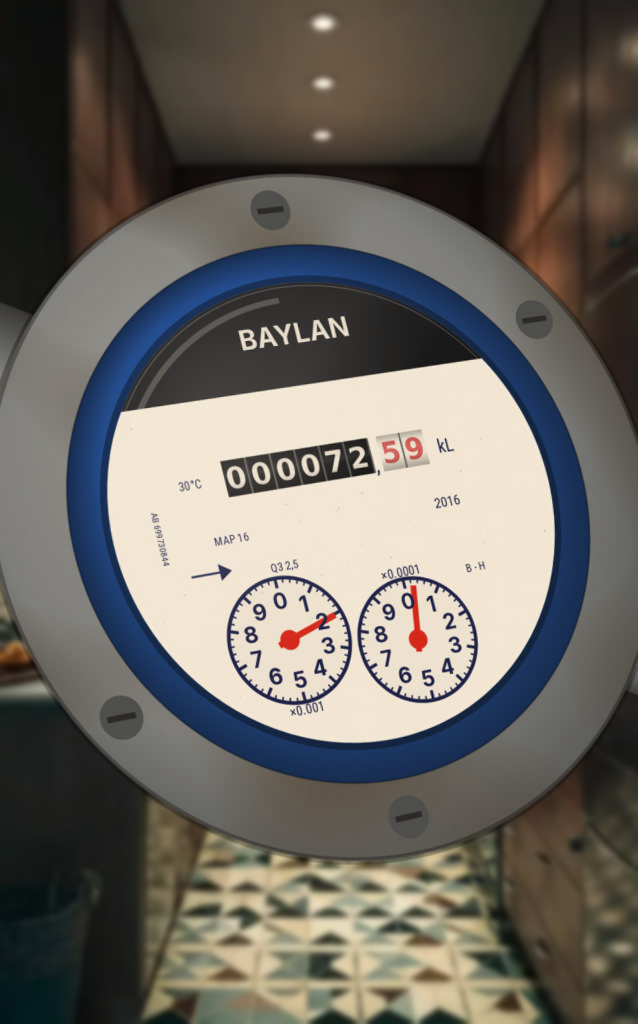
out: 72.5920 kL
